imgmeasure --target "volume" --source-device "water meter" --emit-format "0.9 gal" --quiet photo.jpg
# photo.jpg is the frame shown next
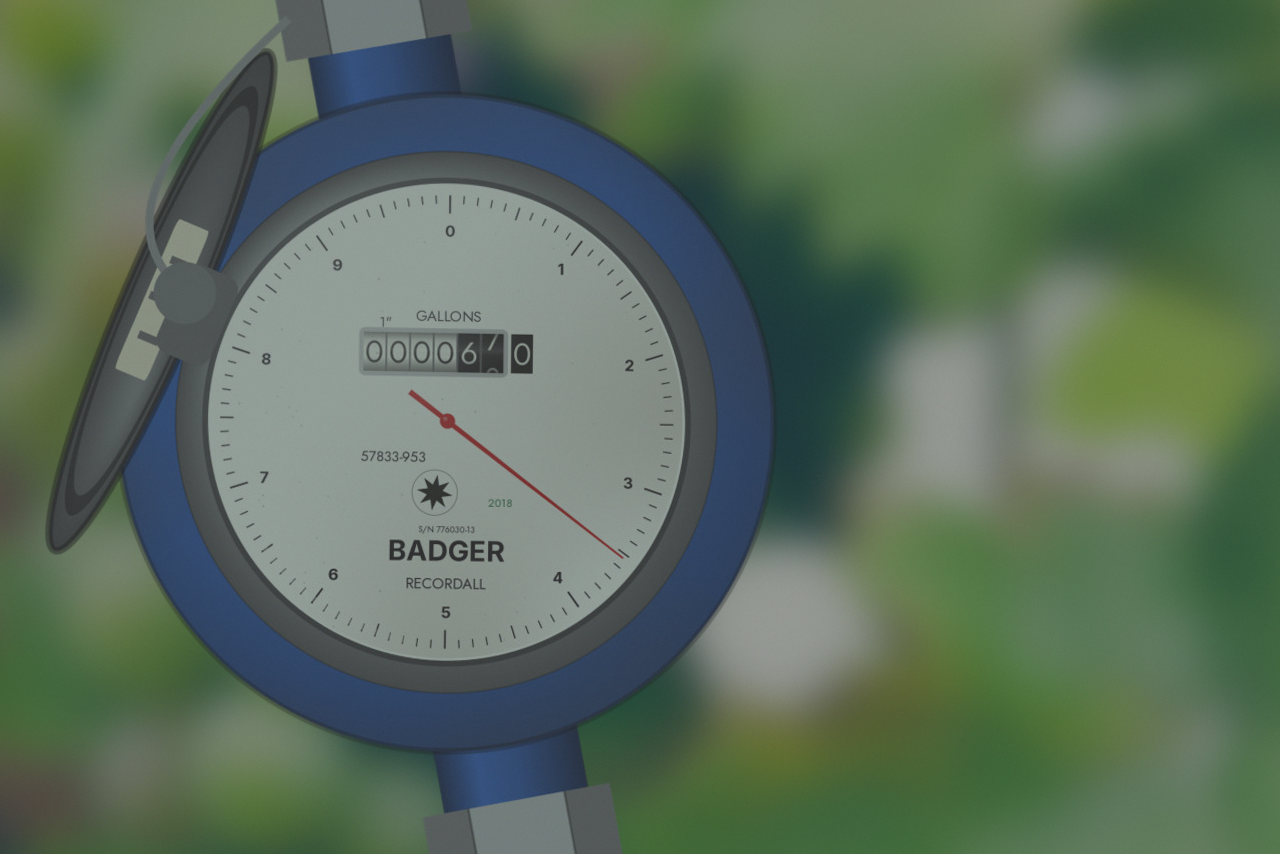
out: 673.5 gal
